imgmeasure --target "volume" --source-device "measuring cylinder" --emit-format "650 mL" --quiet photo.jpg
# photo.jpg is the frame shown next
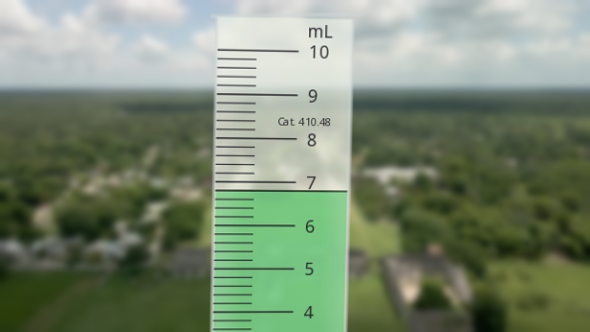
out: 6.8 mL
